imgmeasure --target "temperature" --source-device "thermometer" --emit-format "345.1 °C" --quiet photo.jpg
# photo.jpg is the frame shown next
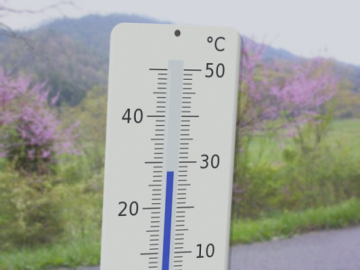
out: 28 °C
